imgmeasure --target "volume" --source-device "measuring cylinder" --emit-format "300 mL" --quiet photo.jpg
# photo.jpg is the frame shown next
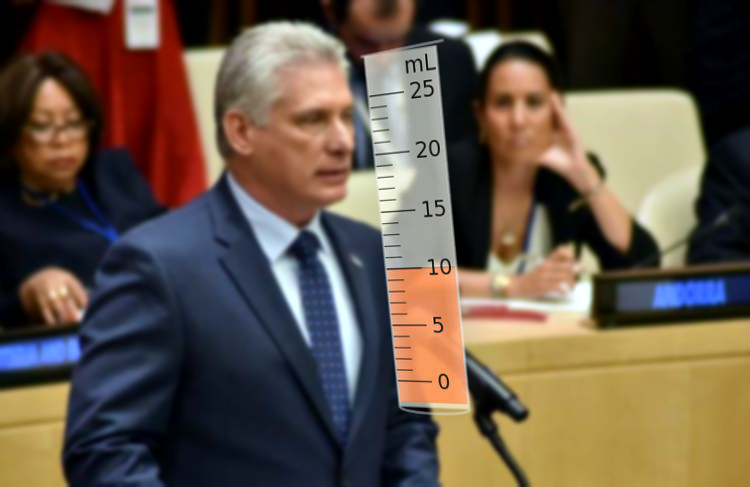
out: 10 mL
